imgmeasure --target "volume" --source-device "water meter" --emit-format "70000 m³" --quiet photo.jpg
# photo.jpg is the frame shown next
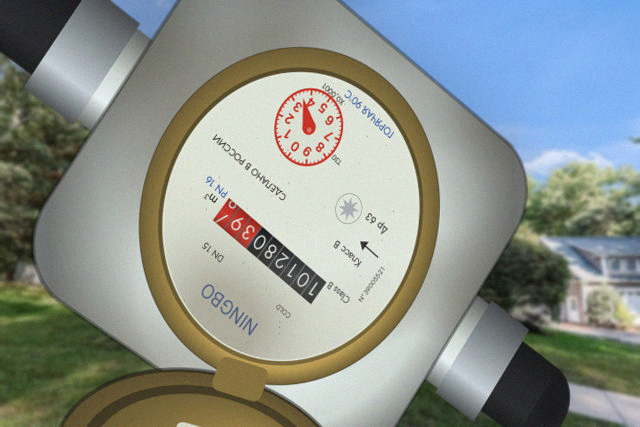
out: 101280.3973 m³
